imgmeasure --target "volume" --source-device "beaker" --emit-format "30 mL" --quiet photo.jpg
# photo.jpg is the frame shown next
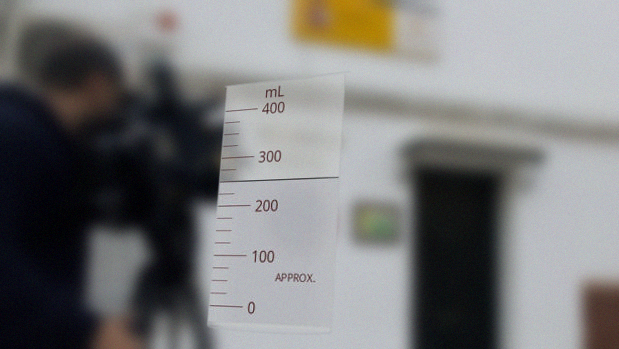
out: 250 mL
